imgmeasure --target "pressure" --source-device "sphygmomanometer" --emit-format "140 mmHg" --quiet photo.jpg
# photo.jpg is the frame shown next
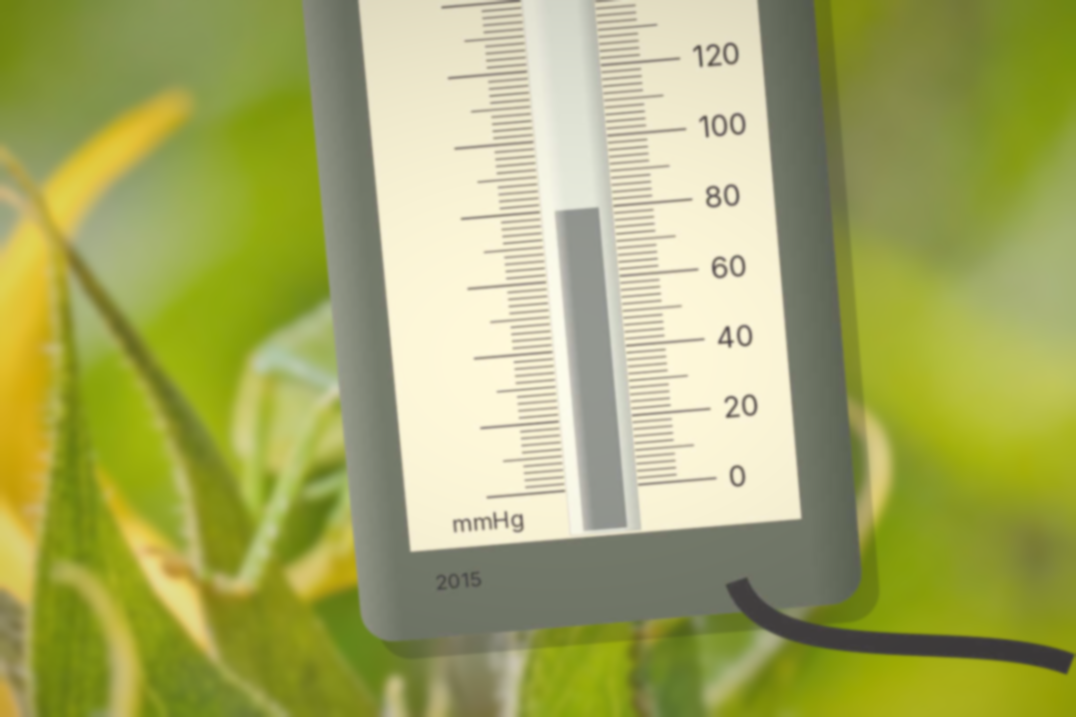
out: 80 mmHg
